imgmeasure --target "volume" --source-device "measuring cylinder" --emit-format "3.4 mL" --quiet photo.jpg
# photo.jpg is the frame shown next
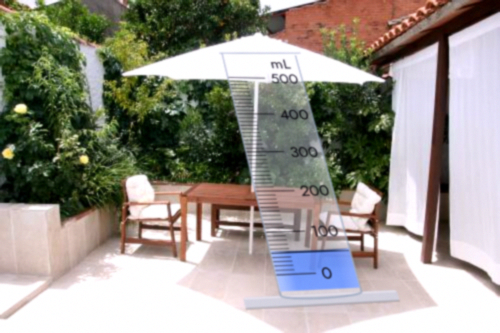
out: 50 mL
